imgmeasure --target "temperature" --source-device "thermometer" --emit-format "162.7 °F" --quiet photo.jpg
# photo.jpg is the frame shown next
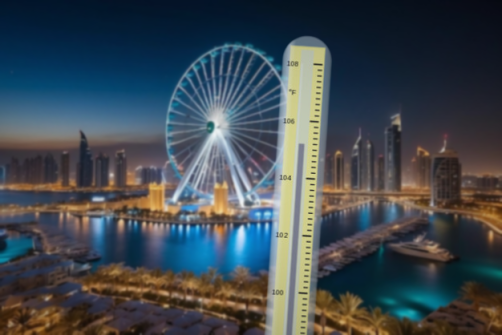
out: 105.2 °F
